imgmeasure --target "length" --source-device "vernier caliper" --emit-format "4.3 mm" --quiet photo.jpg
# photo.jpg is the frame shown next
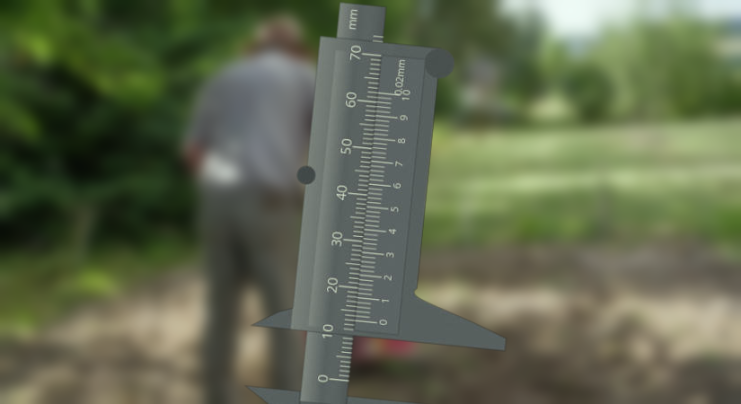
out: 13.0 mm
